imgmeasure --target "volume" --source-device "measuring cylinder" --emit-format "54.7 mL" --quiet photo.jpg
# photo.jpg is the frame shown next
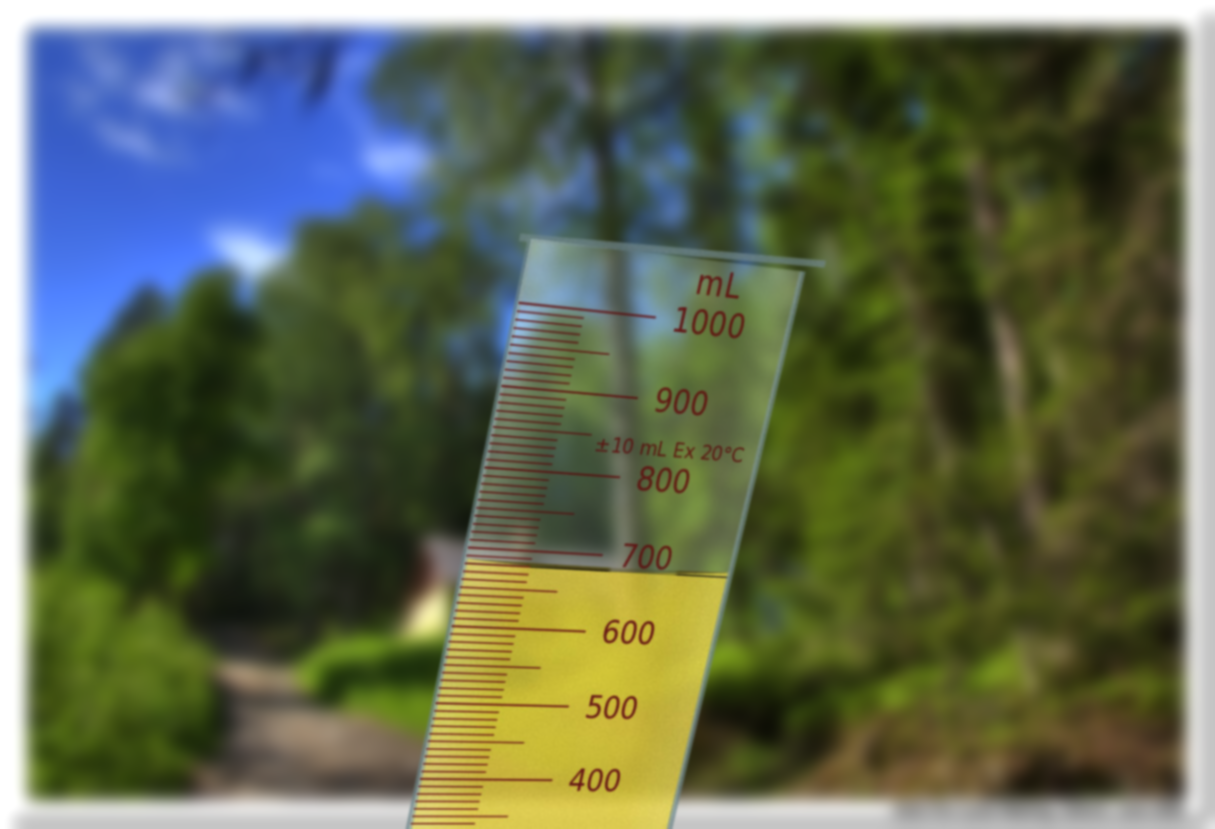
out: 680 mL
